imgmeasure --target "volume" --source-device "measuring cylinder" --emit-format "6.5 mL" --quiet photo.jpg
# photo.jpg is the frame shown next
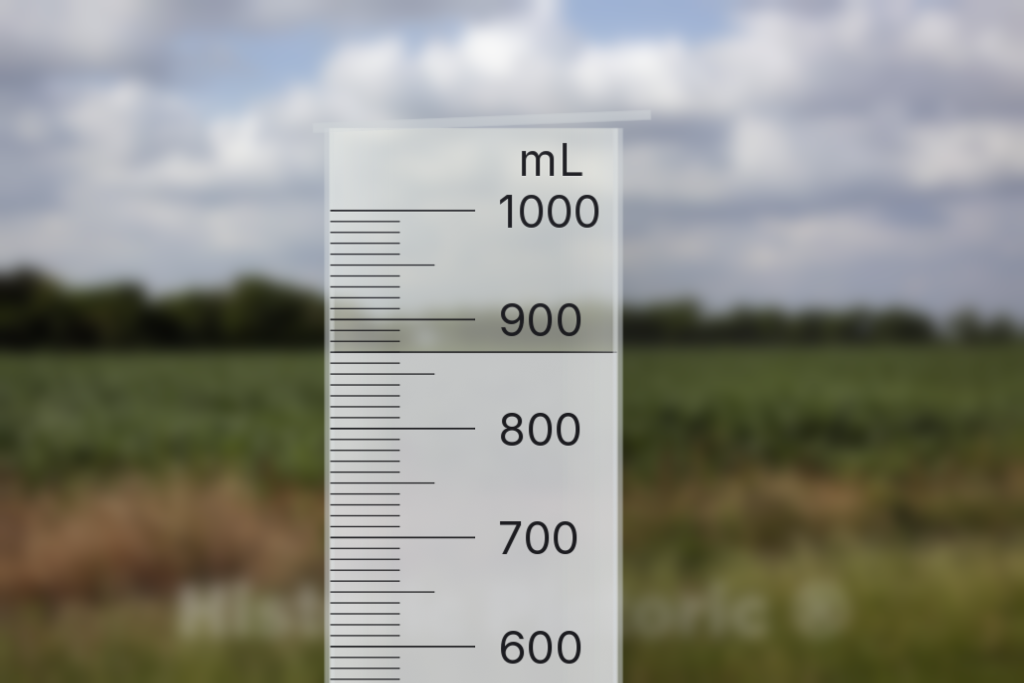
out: 870 mL
